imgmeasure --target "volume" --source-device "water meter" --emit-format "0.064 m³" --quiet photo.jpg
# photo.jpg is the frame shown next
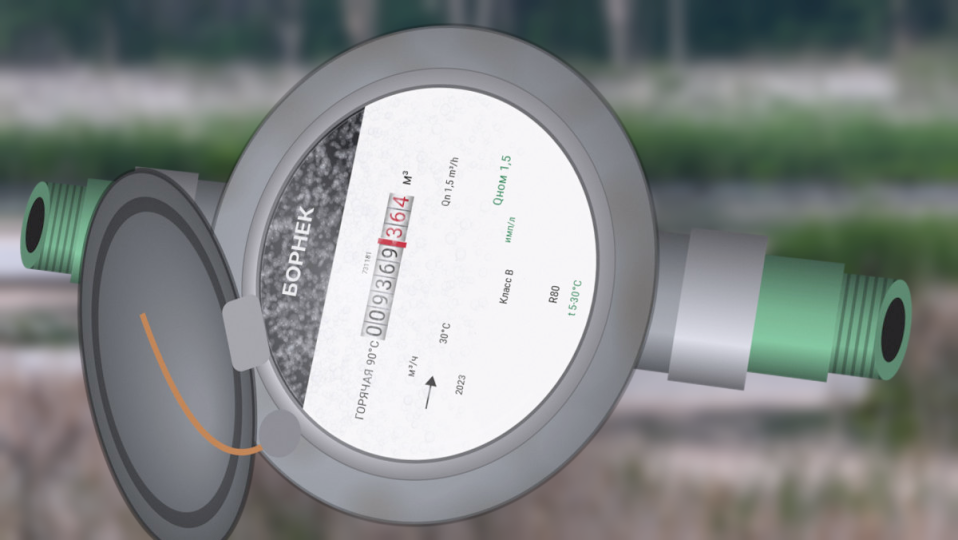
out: 9369.364 m³
